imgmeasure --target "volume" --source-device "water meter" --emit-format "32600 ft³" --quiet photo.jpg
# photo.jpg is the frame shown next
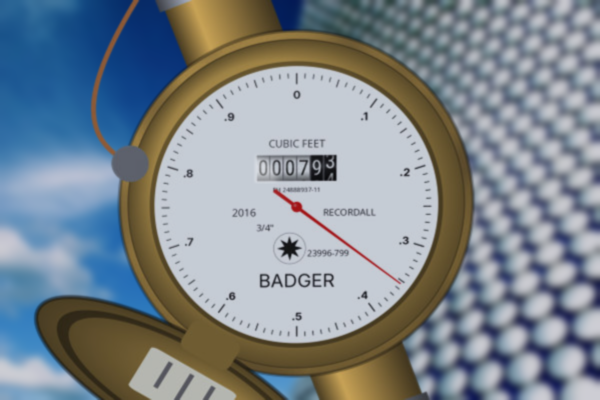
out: 793.35 ft³
